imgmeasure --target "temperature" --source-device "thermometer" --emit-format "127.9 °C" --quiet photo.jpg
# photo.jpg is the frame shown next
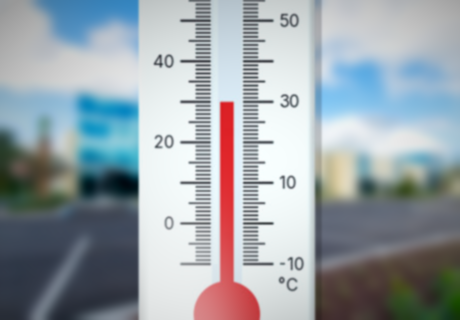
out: 30 °C
